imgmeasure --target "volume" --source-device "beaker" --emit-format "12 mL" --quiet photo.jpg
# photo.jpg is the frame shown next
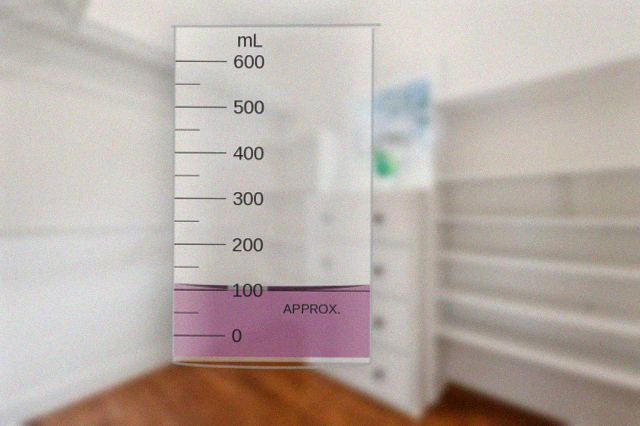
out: 100 mL
